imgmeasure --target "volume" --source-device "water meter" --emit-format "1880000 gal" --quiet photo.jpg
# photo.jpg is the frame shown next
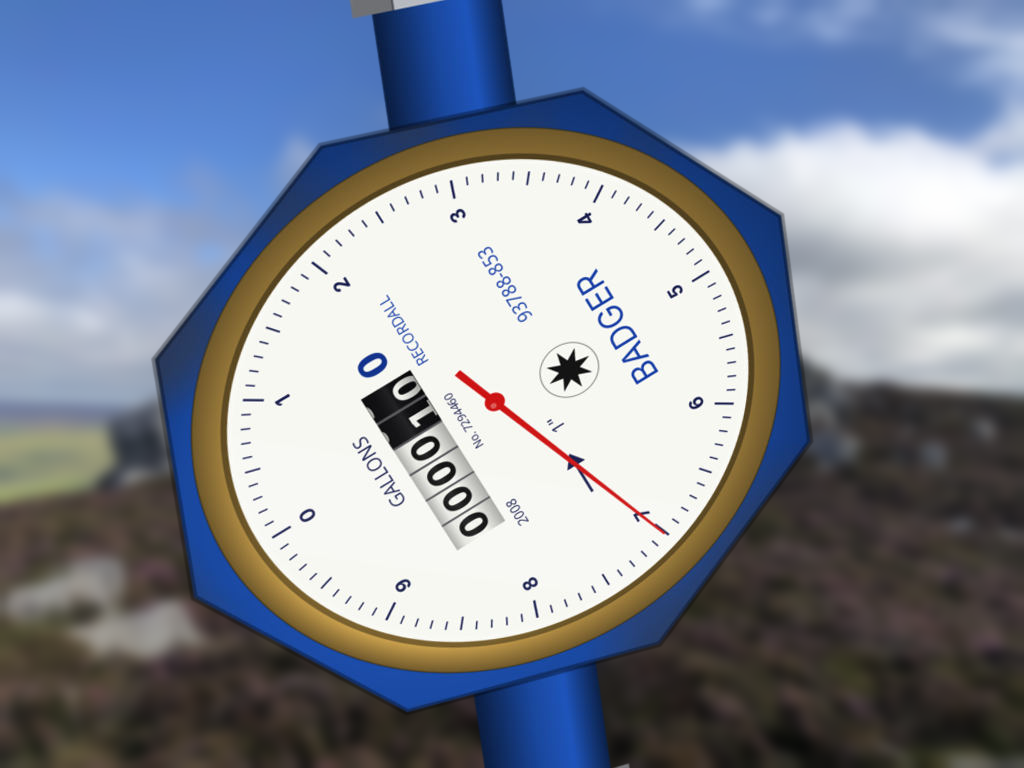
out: 97.0 gal
